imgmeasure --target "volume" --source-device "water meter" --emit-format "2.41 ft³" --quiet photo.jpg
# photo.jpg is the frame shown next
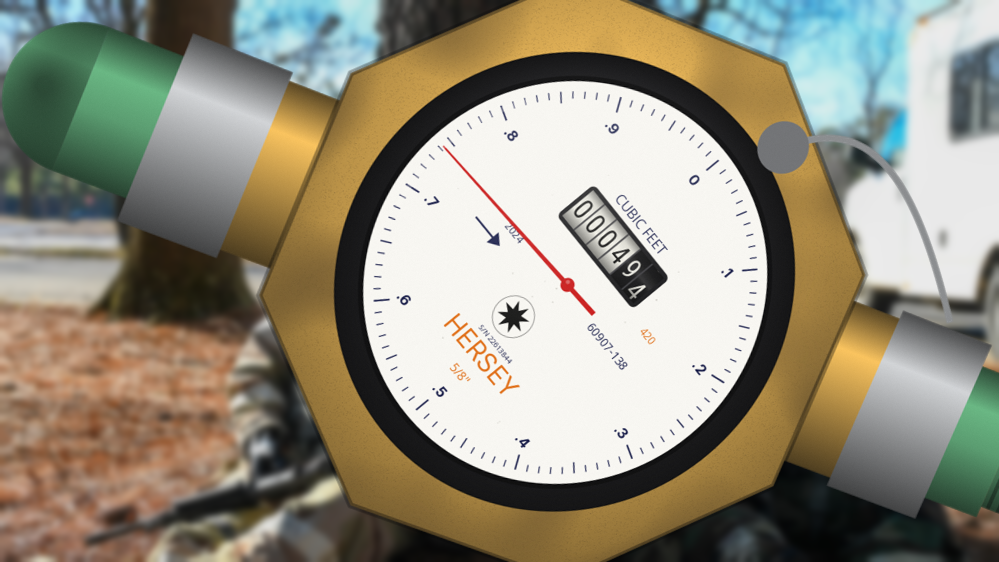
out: 493.74 ft³
